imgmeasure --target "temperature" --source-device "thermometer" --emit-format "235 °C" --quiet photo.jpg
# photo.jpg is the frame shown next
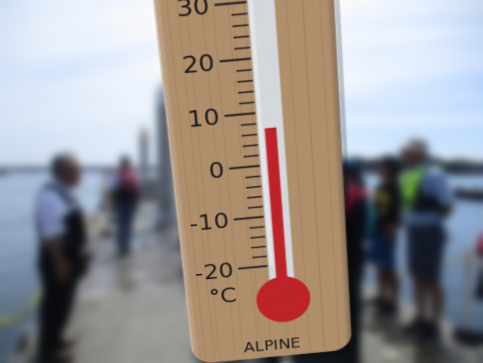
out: 7 °C
